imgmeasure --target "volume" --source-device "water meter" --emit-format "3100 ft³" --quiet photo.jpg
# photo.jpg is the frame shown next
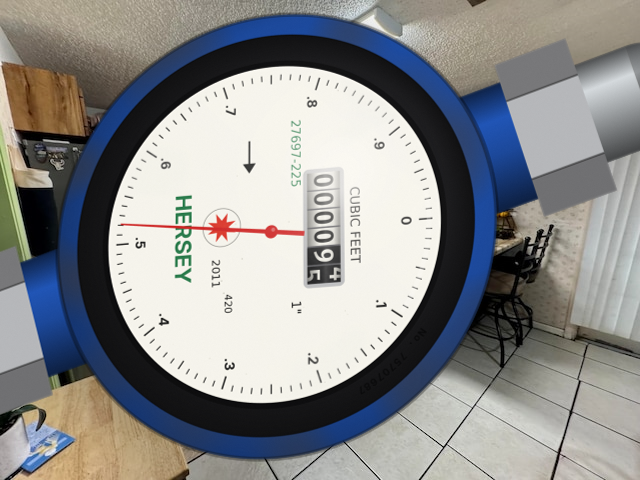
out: 94.52 ft³
